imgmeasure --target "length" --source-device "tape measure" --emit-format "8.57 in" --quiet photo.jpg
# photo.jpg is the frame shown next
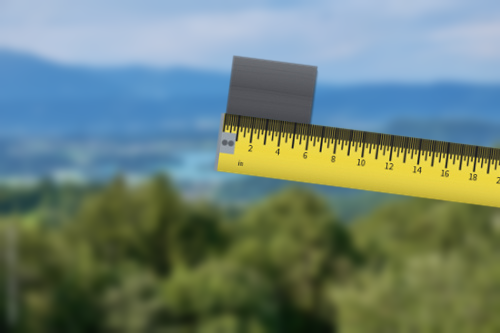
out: 6 in
